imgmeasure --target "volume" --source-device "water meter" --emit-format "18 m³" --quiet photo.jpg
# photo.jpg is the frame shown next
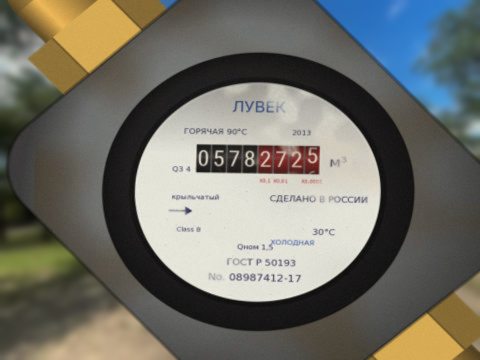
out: 578.2725 m³
